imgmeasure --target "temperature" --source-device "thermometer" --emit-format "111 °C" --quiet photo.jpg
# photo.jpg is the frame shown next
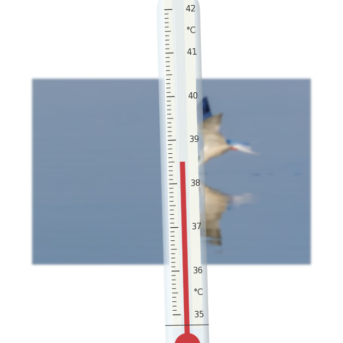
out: 38.5 °C
